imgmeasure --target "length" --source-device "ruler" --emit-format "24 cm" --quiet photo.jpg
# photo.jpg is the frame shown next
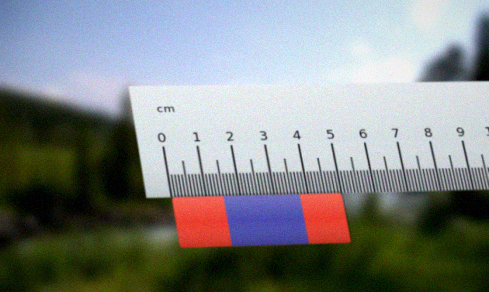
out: 5 cm
